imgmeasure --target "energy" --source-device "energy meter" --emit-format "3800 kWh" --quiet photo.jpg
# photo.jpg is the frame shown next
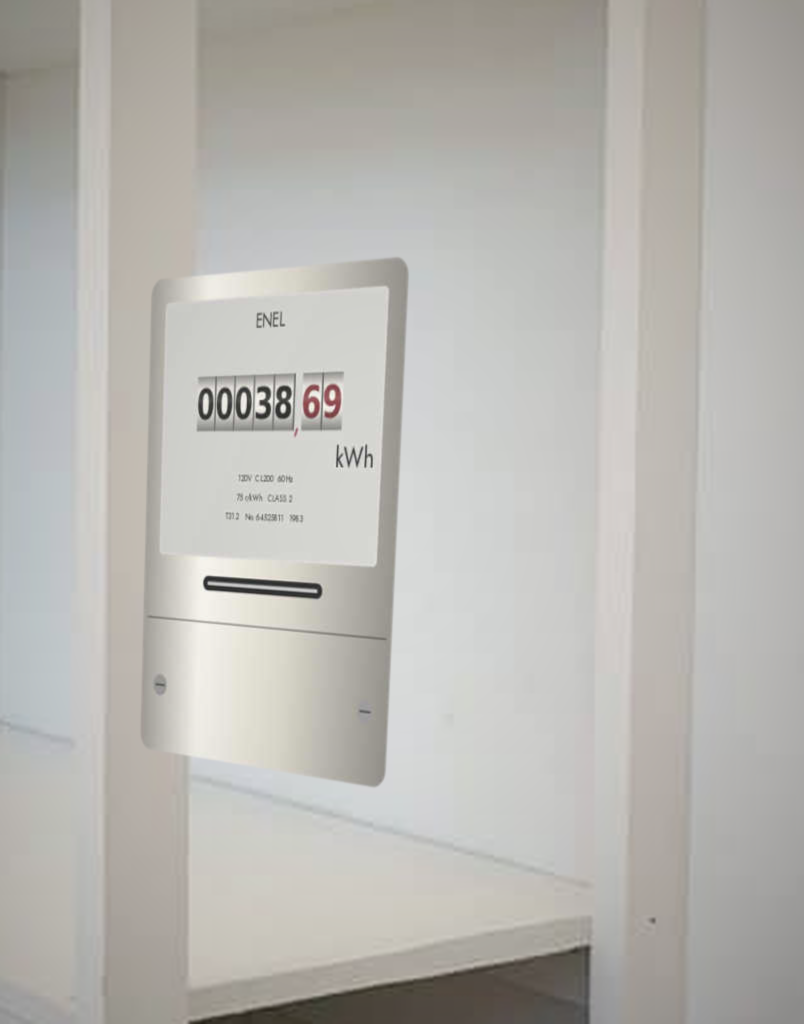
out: 38.69 kWh
